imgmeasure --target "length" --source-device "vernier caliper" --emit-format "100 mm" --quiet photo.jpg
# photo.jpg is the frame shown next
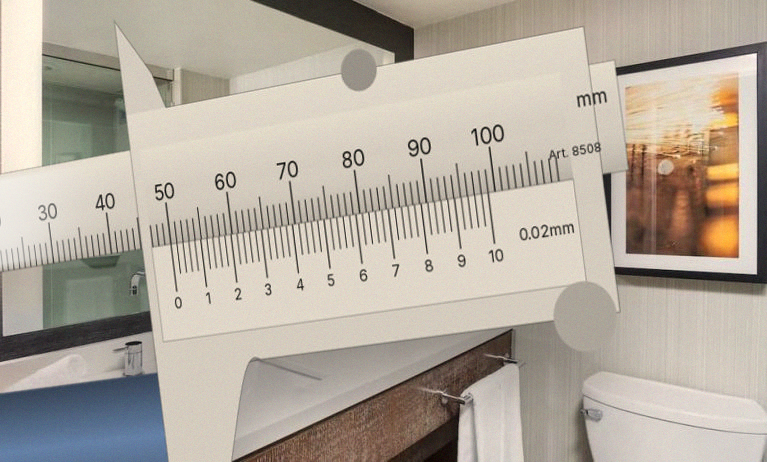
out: 50.0 mm
